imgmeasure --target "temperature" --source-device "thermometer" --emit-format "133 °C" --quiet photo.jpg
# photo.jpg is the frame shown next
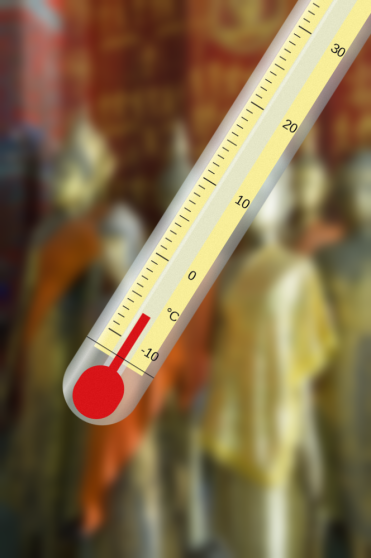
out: -6.5 °C
